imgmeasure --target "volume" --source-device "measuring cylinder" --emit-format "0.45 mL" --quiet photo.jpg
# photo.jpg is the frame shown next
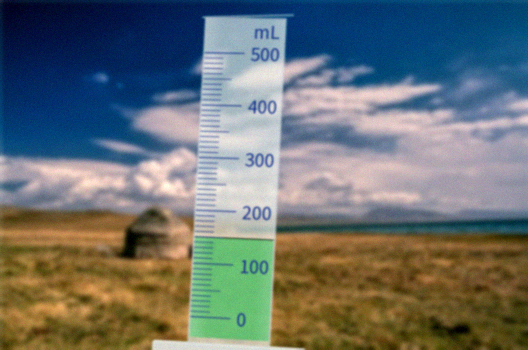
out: 150 mL
